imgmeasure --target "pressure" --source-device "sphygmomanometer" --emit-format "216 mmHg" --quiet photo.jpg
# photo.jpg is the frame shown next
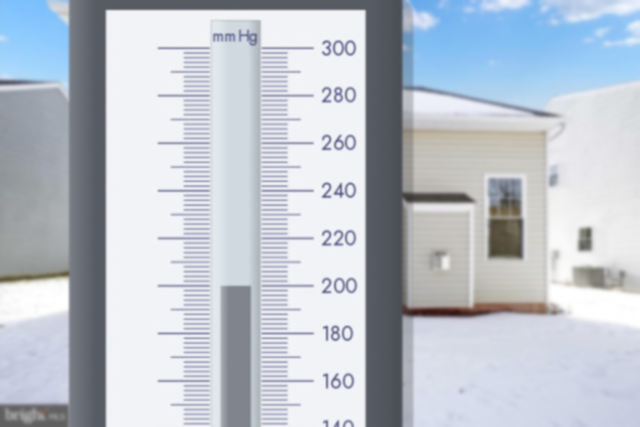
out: 200 mmHg
